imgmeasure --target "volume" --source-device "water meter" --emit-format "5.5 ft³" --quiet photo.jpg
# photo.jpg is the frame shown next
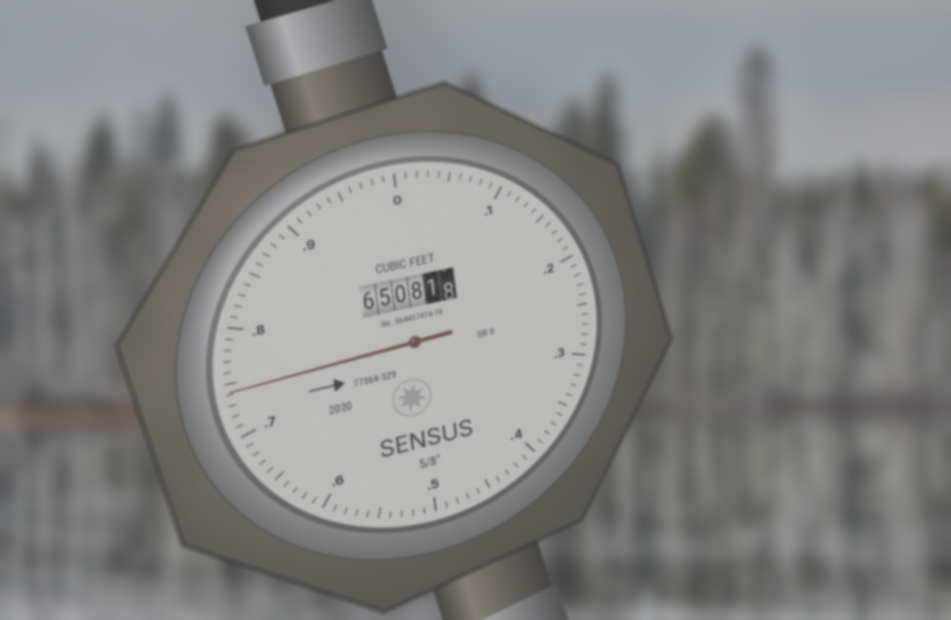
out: 650817.74 ft³
